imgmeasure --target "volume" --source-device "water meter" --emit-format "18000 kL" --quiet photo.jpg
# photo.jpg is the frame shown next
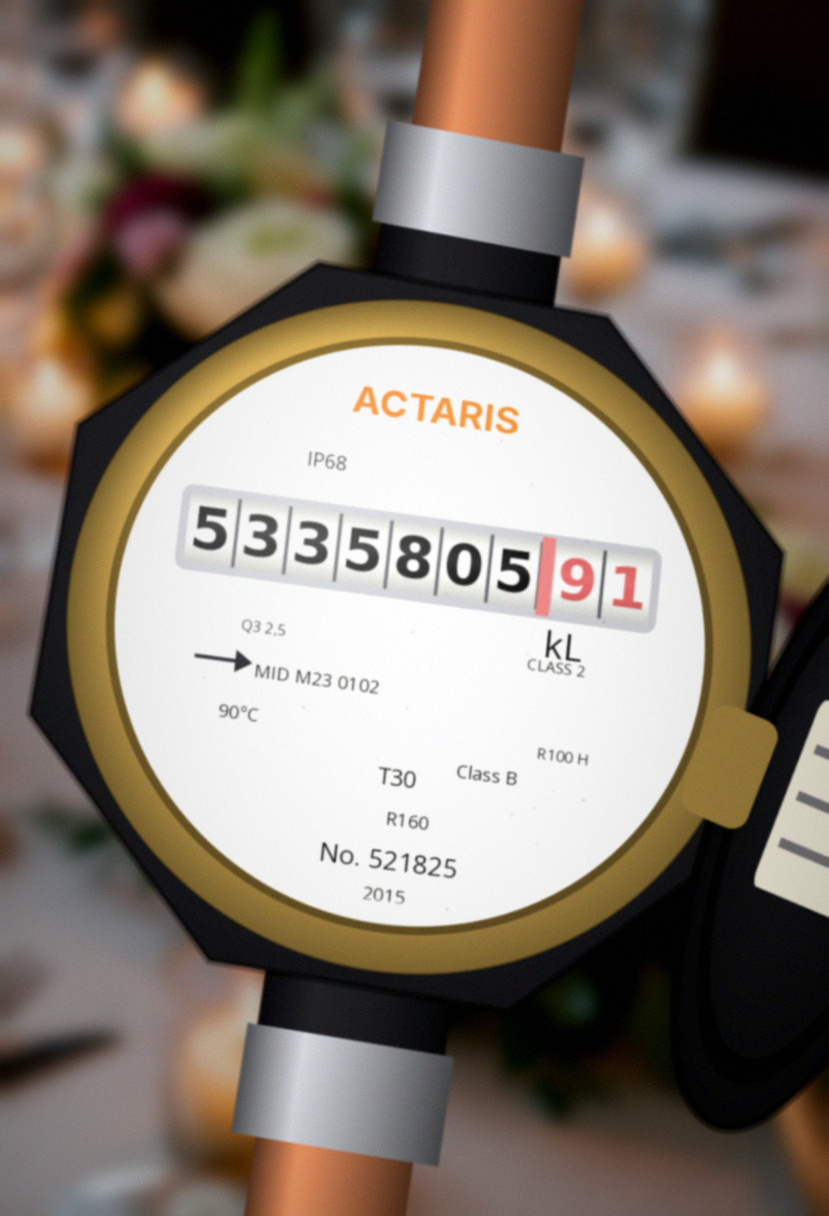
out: 5335805.91 kL
